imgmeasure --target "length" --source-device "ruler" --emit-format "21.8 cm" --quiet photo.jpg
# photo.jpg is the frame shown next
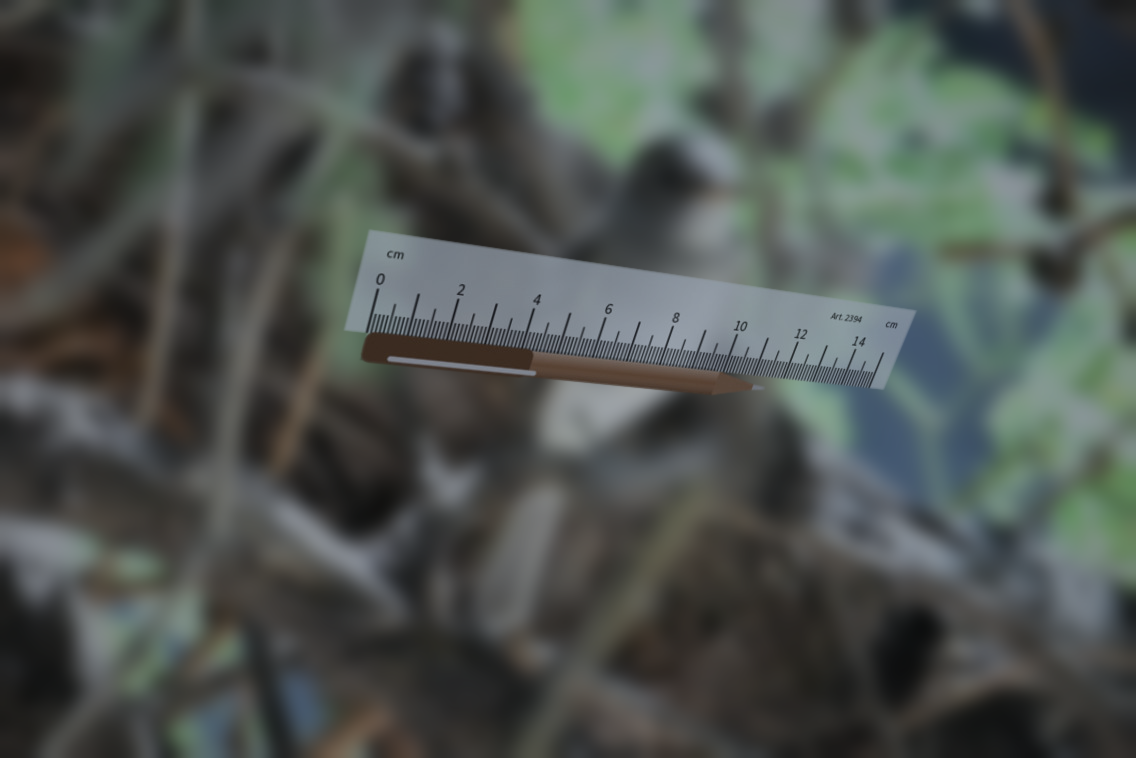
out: 11.5 cm
